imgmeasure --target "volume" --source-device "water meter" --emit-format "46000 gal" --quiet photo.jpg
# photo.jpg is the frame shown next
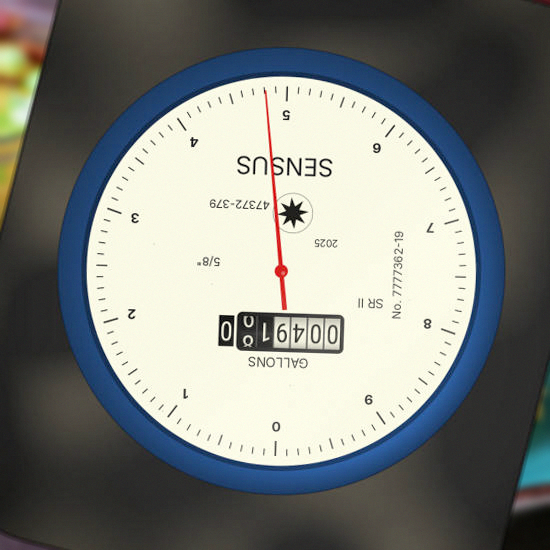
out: 49184.8 gal
